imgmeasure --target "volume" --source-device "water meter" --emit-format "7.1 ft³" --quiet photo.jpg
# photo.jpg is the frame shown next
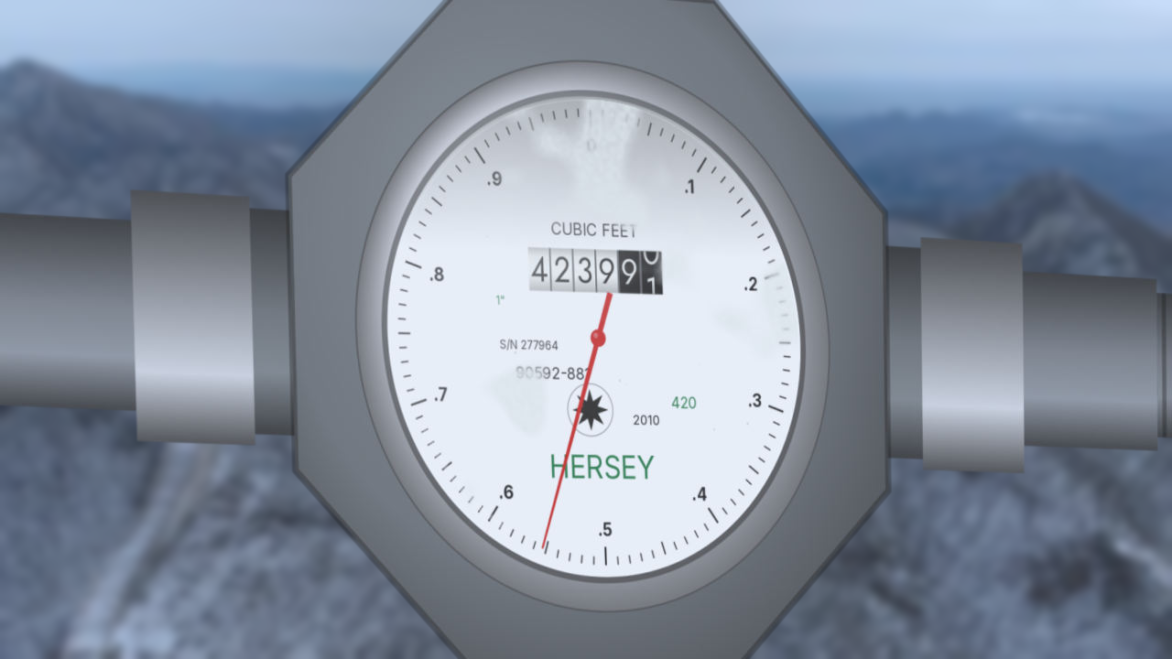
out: 423990.55 ft³
